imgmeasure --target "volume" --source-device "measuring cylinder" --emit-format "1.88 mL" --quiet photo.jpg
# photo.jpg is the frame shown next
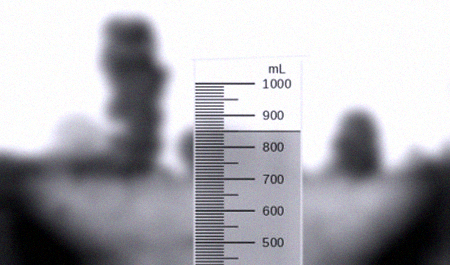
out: 850 mL
